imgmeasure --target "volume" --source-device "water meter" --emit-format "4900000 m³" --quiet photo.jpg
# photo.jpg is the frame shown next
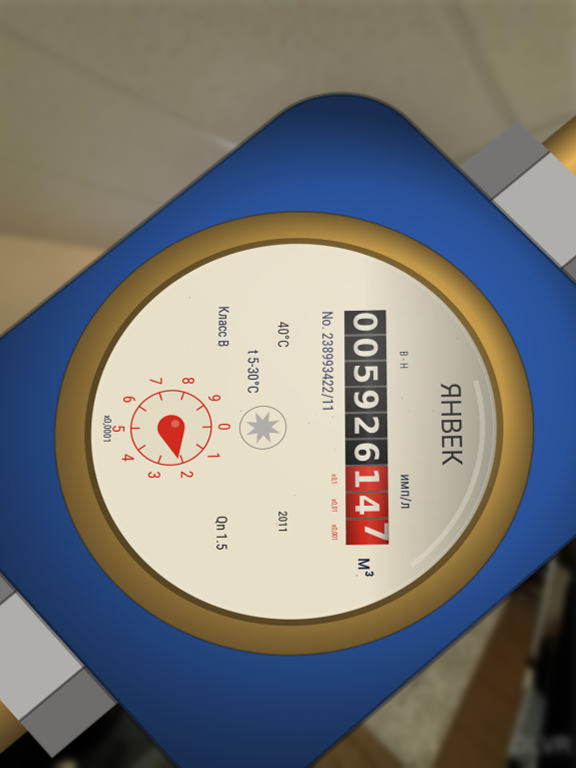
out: 5926.1472 m³
